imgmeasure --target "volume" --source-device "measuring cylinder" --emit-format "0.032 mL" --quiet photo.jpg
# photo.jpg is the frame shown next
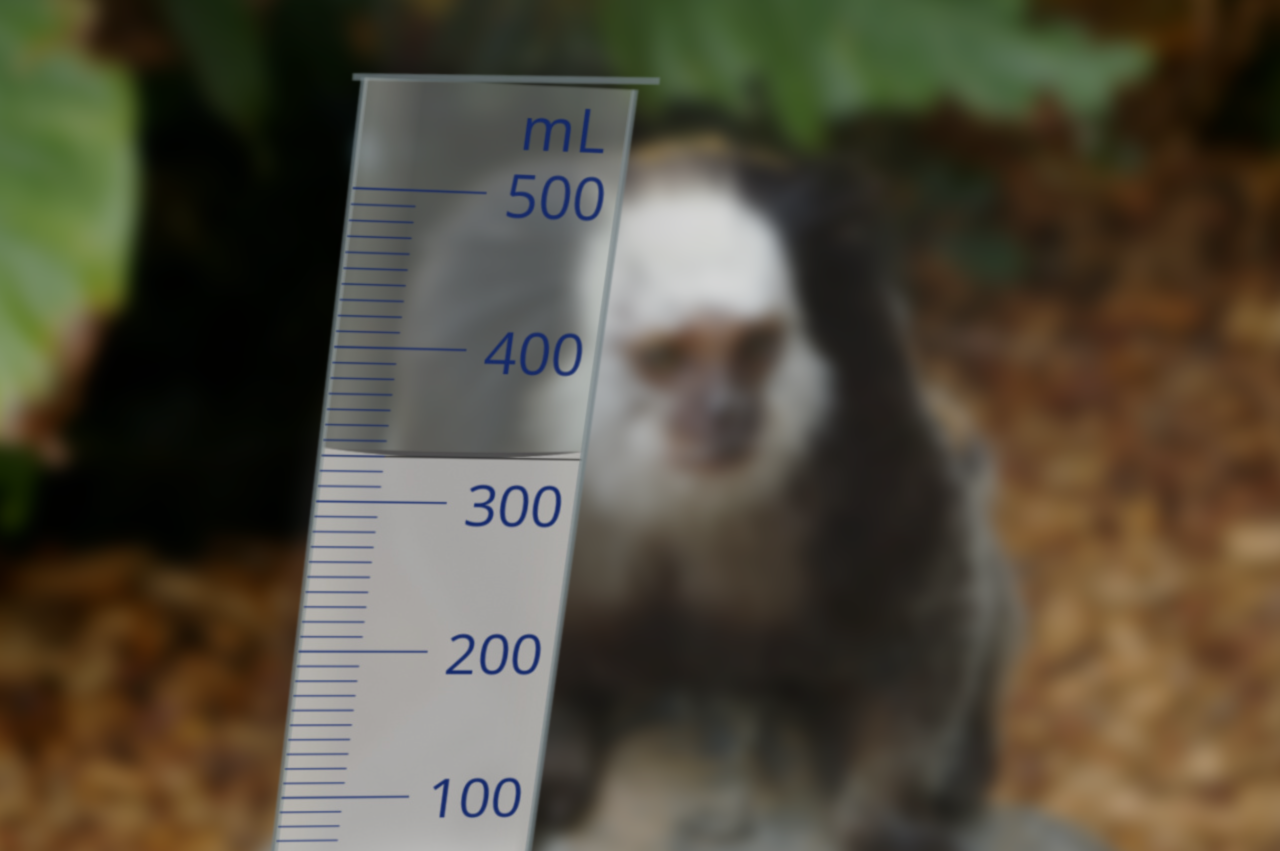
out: 330 mL
